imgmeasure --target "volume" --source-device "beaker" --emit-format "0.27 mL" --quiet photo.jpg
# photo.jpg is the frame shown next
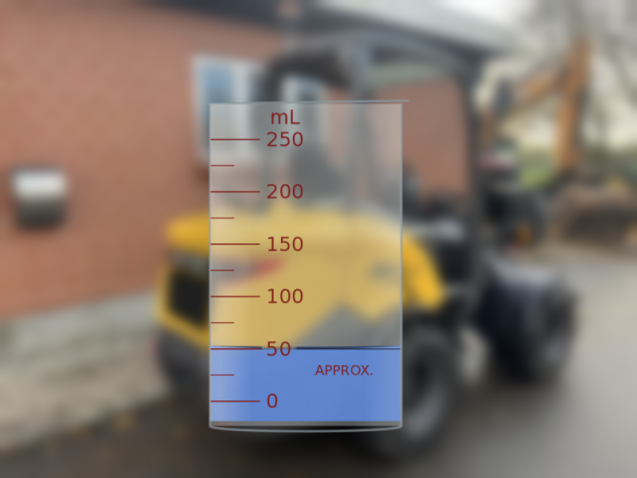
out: 50 mL
